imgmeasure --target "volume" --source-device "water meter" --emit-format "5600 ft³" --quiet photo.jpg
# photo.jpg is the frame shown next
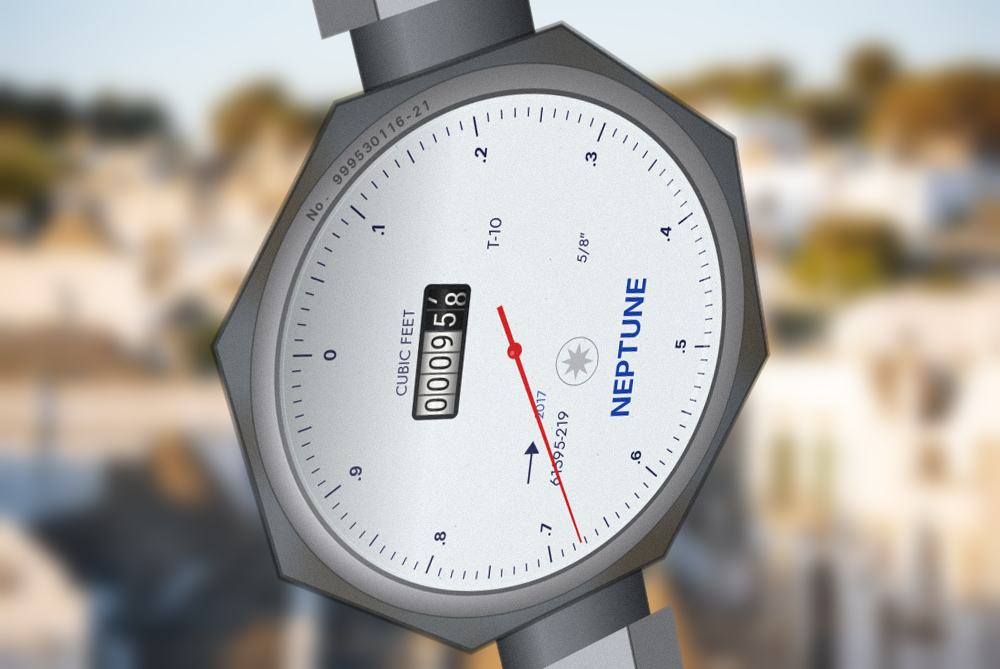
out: 957.67 ft³
